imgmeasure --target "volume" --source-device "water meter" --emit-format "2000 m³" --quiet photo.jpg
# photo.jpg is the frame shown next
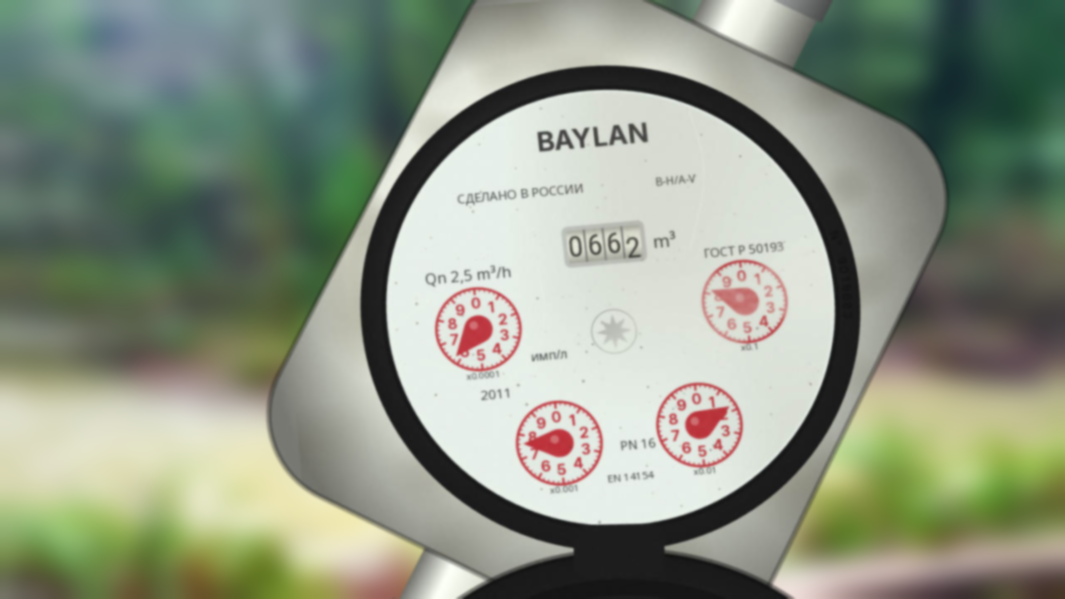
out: 661.8176 m³
